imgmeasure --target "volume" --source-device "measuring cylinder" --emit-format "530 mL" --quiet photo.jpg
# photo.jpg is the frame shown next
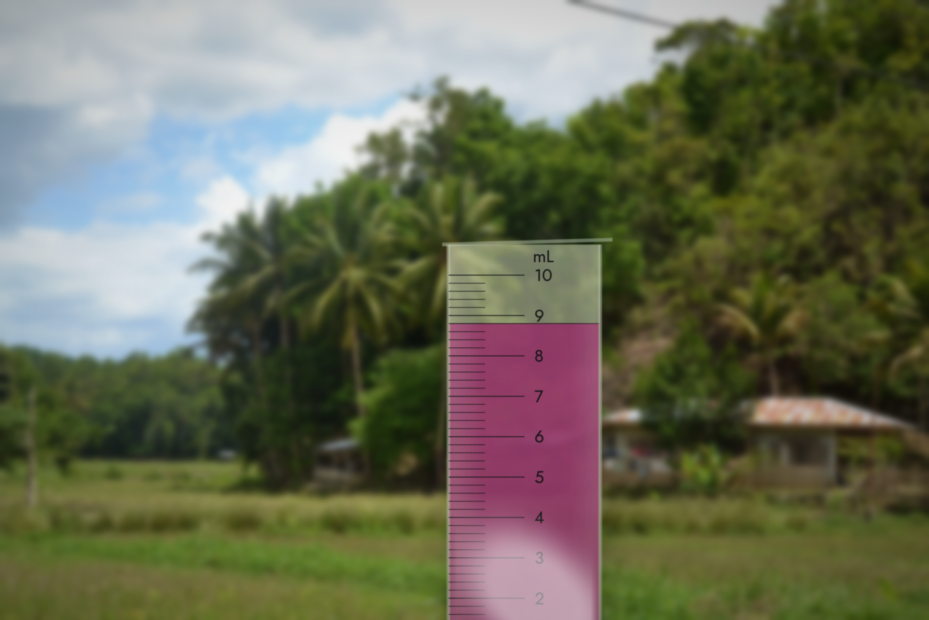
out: 8.8 mL
